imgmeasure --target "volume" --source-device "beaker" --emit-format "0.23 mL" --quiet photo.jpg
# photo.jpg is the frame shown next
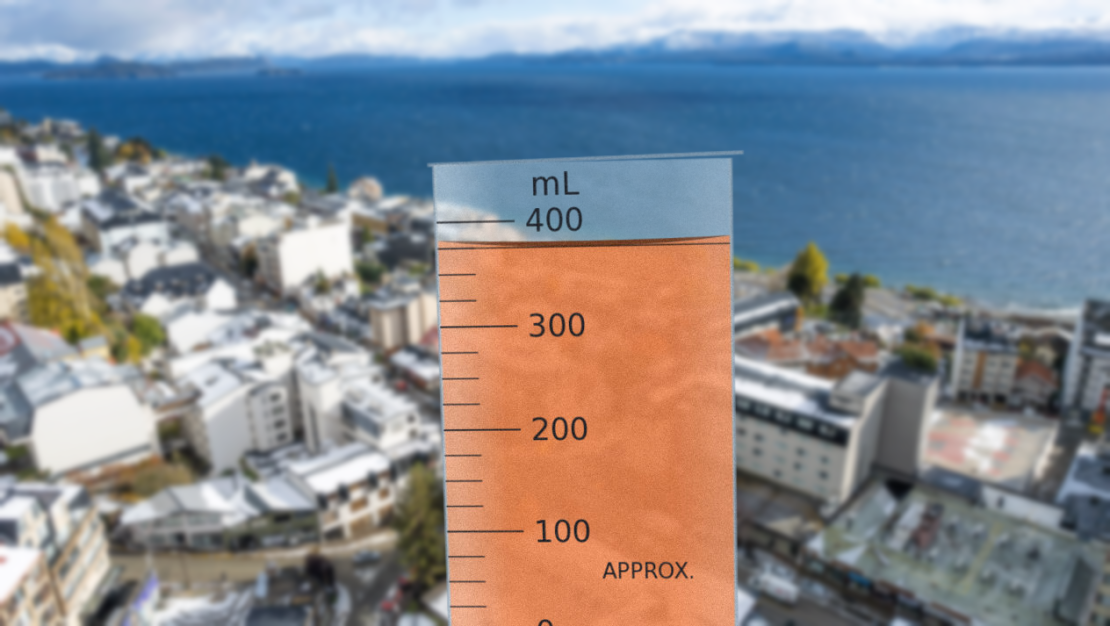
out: 375 mL
